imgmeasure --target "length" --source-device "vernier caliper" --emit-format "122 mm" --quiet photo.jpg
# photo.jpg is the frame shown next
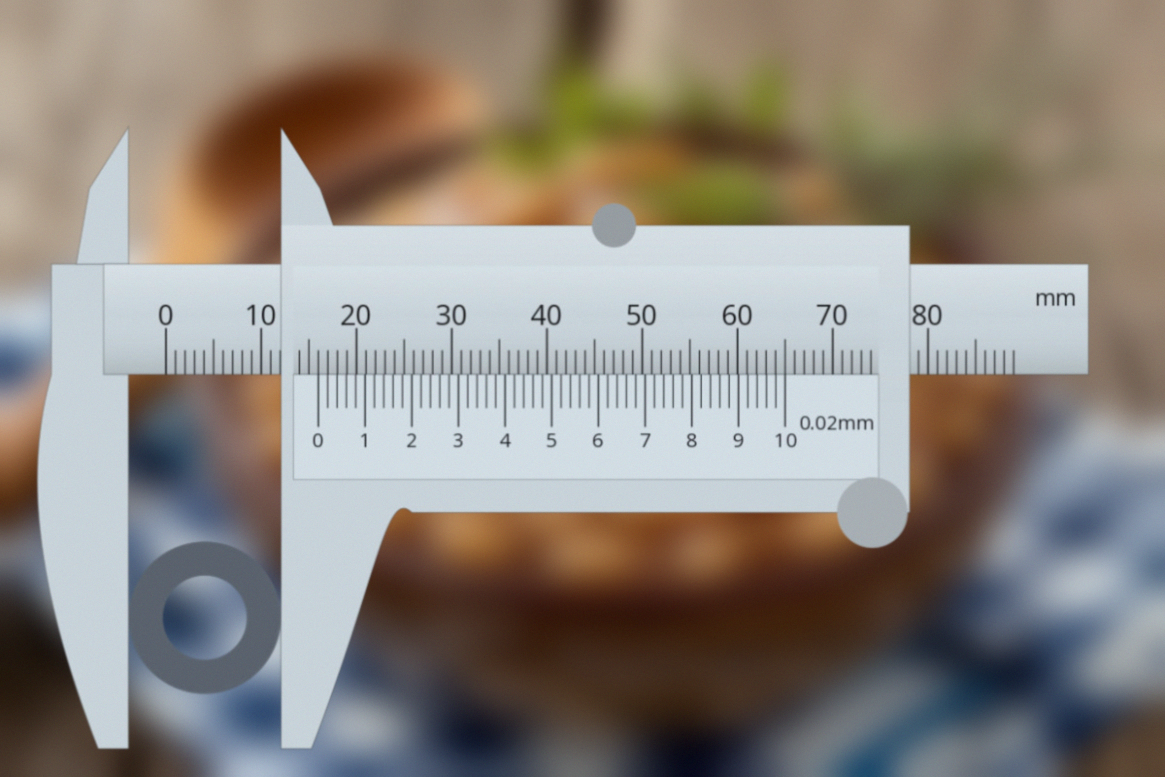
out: 16.0 mm
